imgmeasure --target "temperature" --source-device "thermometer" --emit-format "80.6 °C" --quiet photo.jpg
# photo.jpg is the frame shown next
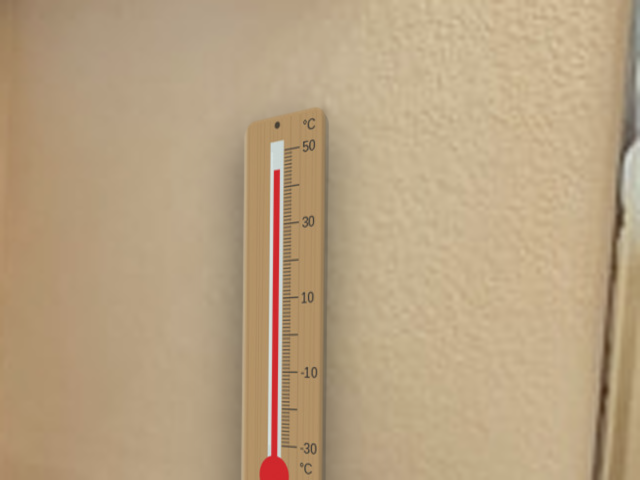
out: 45 °C
